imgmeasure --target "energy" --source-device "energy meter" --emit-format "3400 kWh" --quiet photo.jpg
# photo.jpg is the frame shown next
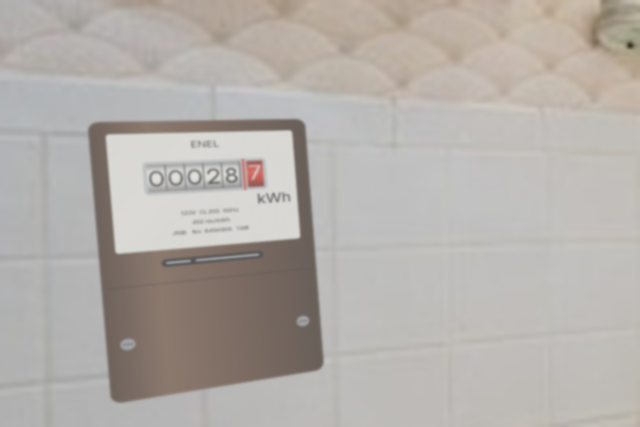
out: 28.7 kWh
